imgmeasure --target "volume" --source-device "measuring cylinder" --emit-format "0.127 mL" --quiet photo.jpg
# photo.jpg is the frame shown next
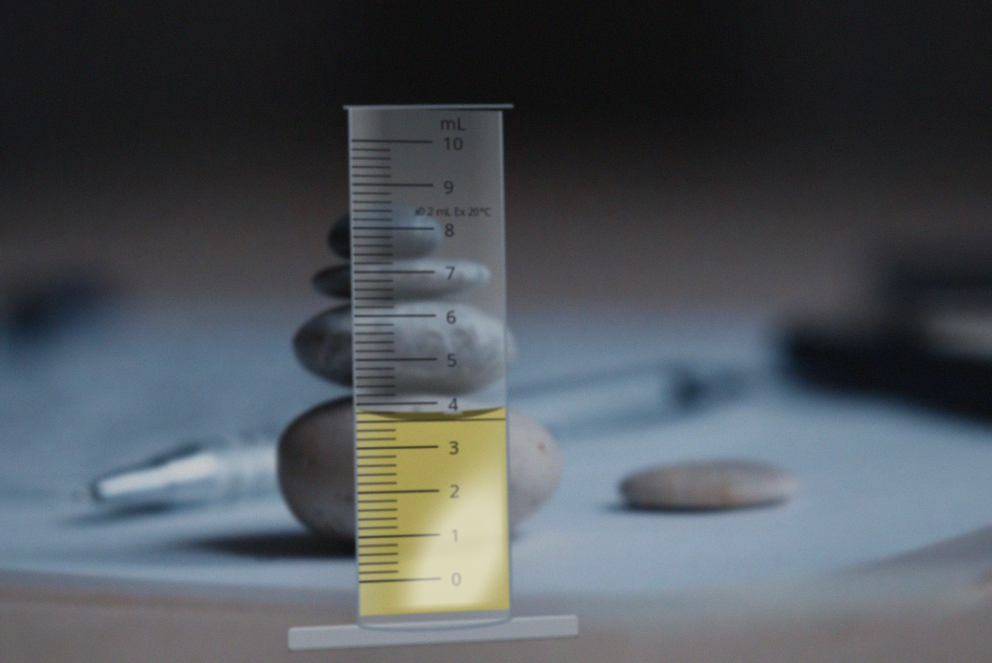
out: 3.6 mL
